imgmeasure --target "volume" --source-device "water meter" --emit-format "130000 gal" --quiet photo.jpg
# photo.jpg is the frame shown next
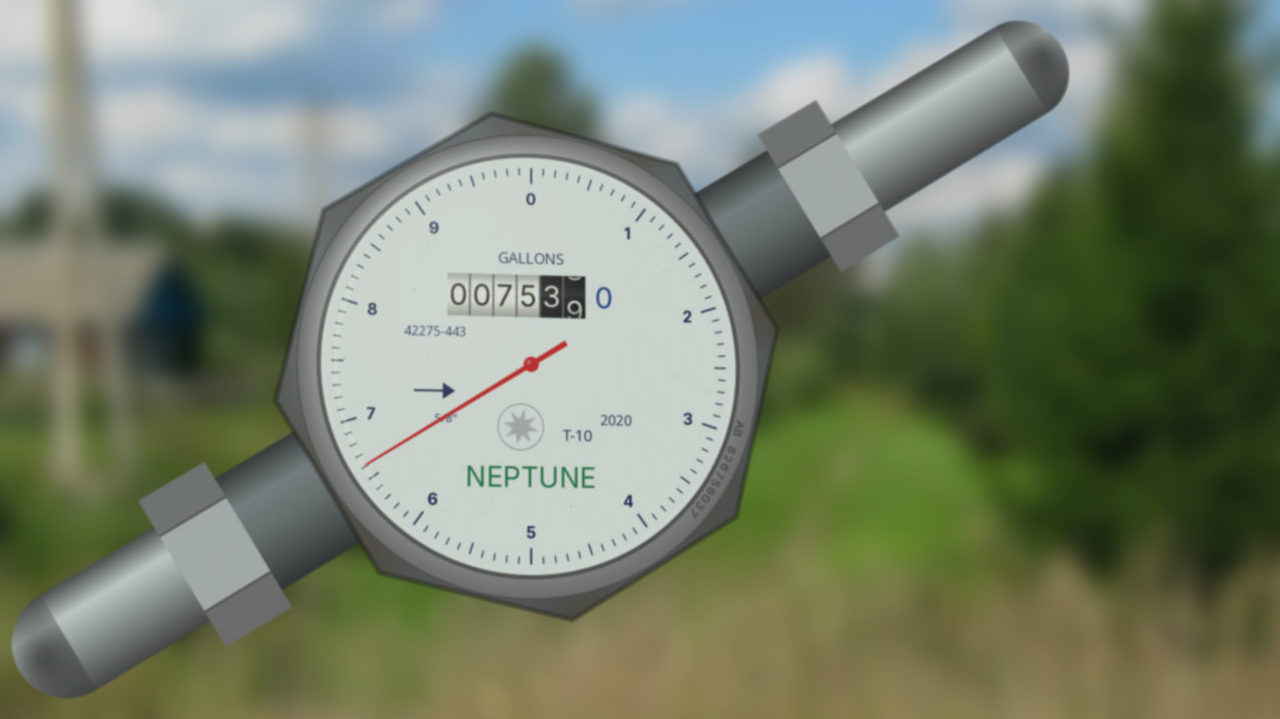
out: 75386.6 gal
